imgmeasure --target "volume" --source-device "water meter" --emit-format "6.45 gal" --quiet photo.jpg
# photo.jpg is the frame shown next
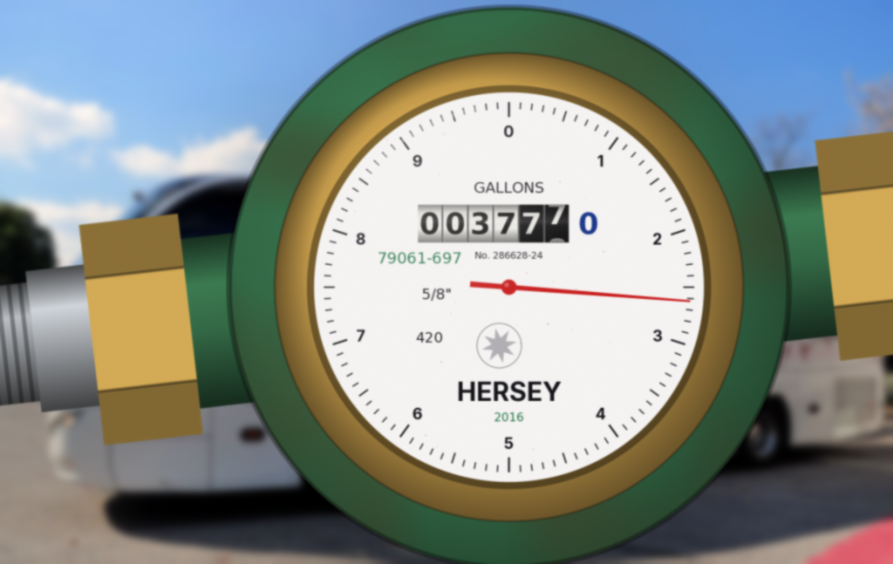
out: 37772.6 gal
